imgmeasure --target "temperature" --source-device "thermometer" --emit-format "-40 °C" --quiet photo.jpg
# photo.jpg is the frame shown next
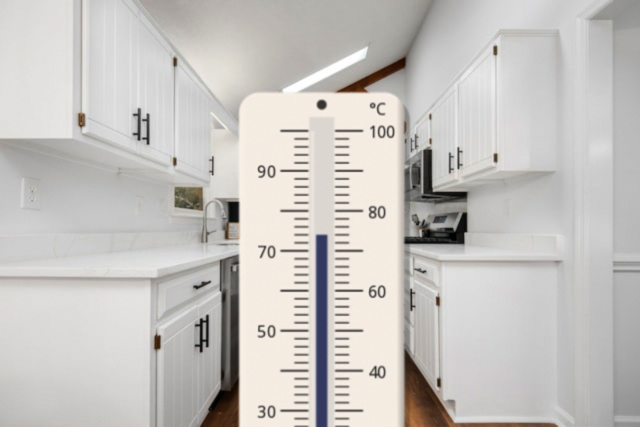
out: 74 °C
